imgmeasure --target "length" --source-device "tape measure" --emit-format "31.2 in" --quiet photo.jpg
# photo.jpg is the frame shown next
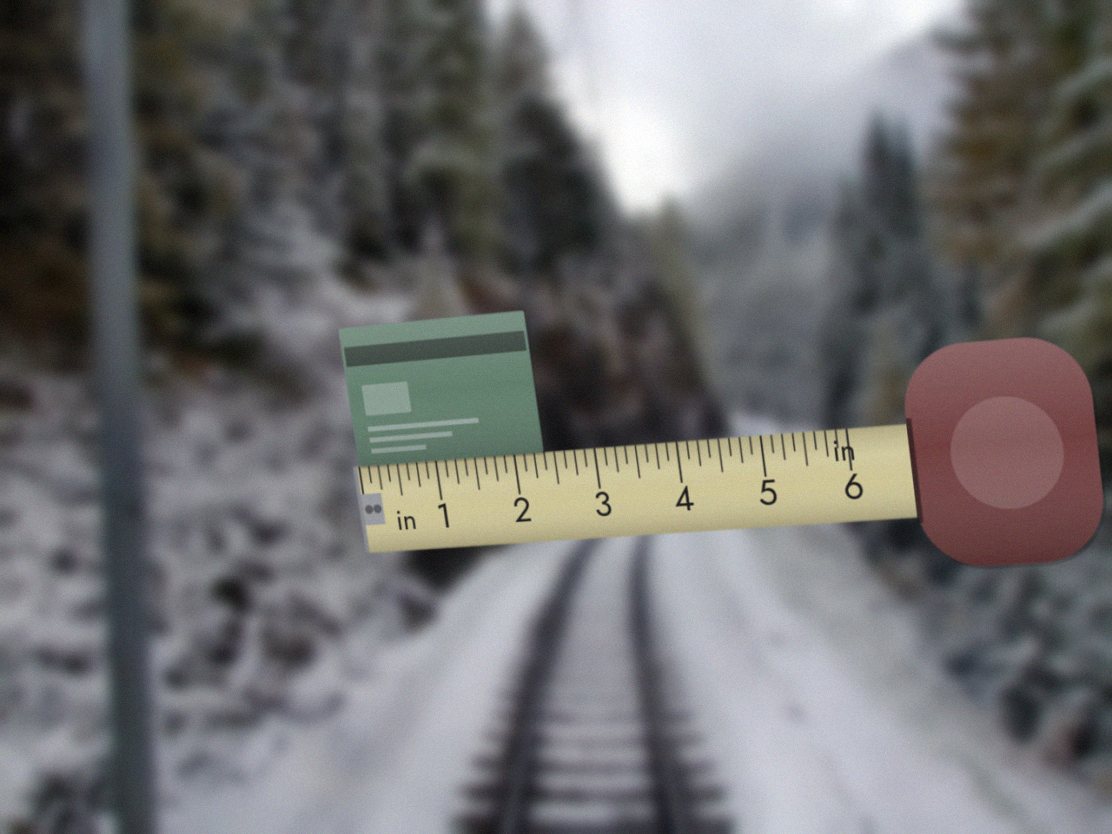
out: 2.375 in
